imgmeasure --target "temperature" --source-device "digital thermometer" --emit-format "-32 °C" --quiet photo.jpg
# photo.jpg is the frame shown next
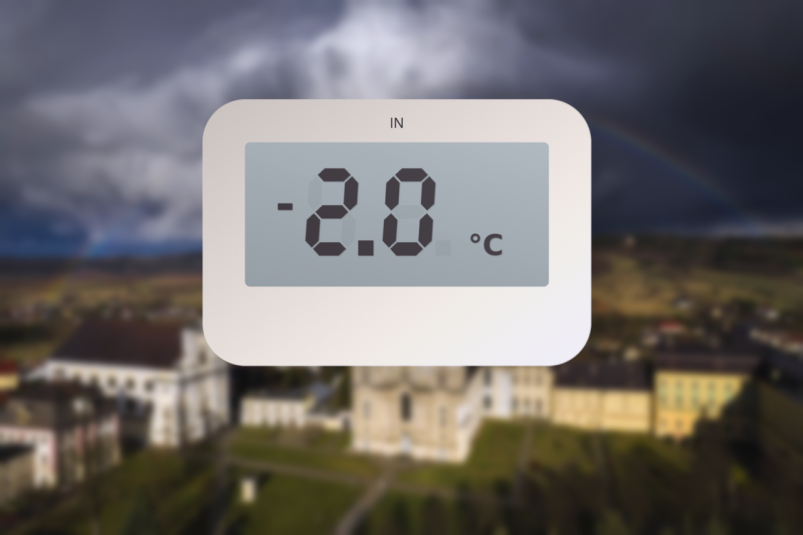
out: -2.0 °C
